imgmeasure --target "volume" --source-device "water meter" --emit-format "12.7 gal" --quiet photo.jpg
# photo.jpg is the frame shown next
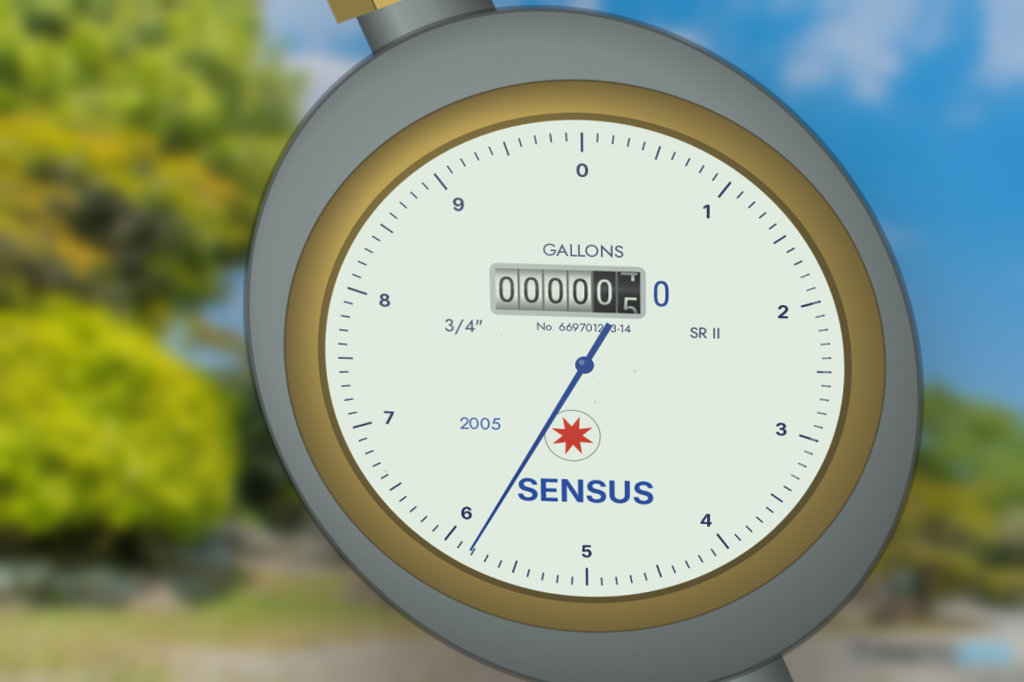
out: 45.8 gal
